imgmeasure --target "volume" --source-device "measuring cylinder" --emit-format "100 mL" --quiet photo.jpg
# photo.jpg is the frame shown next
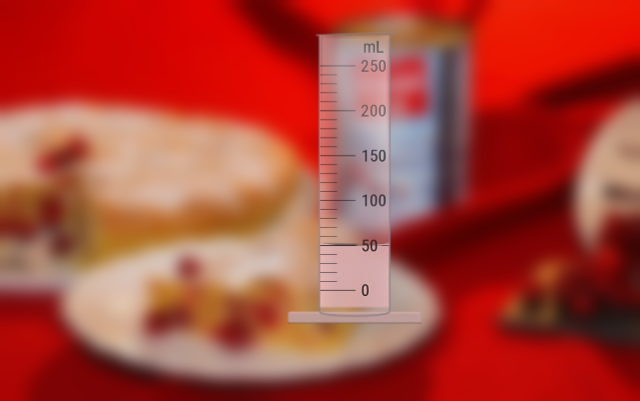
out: 50 mL
